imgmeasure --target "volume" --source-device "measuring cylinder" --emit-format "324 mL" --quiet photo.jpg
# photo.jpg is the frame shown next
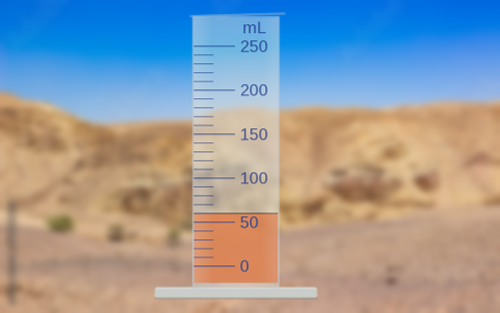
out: 60 mL
